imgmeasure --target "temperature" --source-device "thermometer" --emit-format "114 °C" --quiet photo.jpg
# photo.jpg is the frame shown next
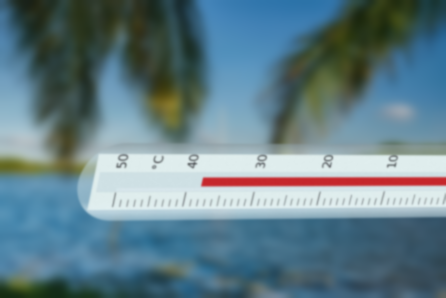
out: 38 °C
